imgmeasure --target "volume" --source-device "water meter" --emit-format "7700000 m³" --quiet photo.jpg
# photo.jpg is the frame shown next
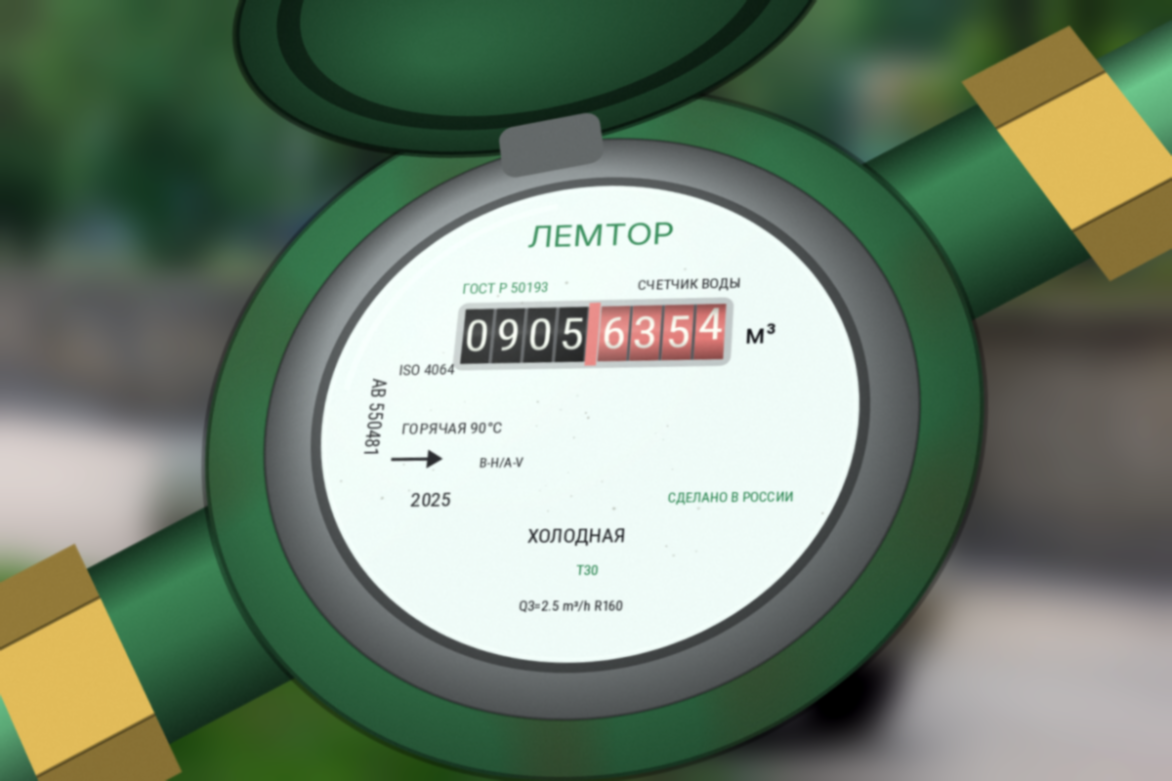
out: 905.6354 m³
